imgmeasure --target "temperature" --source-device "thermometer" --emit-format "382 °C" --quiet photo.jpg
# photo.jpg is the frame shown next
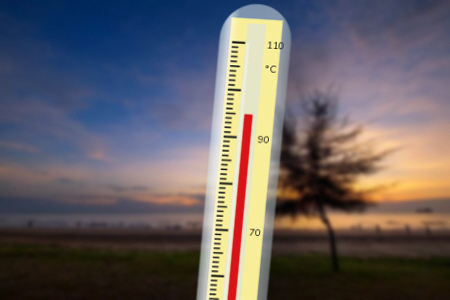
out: 95 °C
